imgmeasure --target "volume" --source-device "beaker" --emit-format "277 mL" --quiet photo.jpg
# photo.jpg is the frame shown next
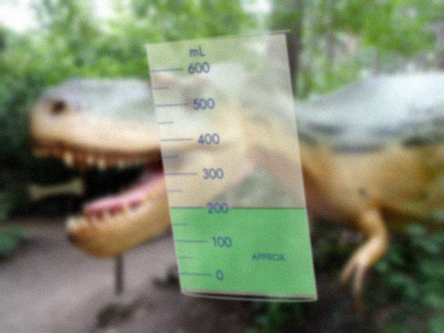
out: 200 mL
